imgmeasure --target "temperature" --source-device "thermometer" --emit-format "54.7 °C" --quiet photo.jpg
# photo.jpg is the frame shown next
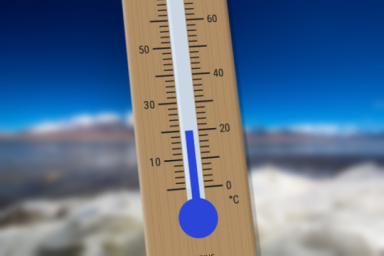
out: 20 °C
